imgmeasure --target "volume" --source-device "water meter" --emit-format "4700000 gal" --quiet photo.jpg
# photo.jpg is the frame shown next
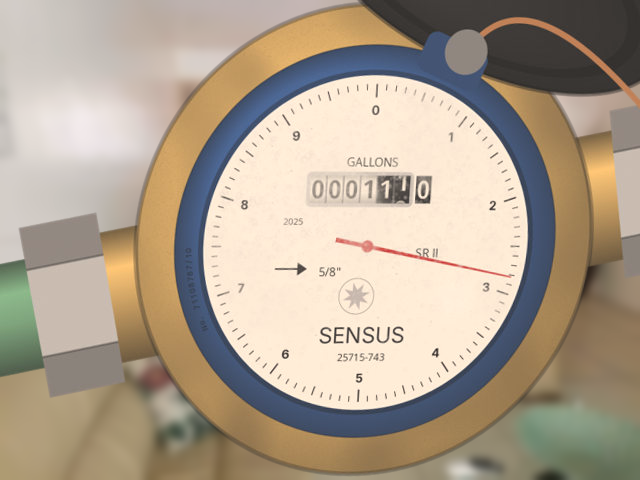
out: 1112.8 gal
